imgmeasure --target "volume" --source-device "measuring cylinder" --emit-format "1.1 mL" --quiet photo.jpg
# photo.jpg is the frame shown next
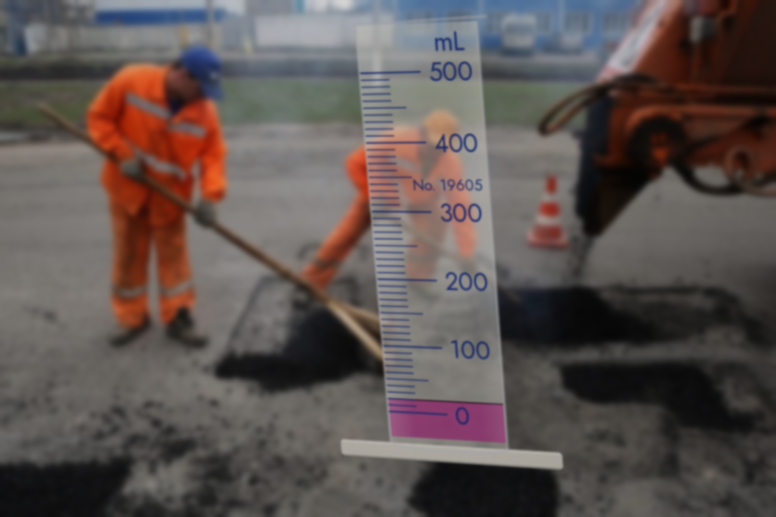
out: 20 mL
